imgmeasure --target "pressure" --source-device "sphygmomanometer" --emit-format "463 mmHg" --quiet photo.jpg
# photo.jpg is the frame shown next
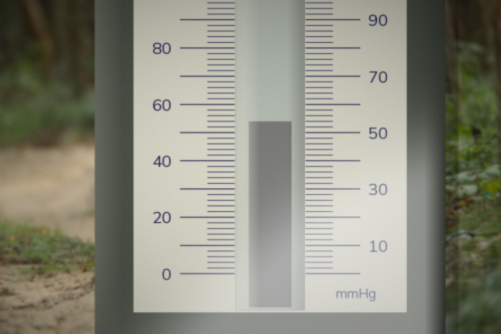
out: 54 mmHg
